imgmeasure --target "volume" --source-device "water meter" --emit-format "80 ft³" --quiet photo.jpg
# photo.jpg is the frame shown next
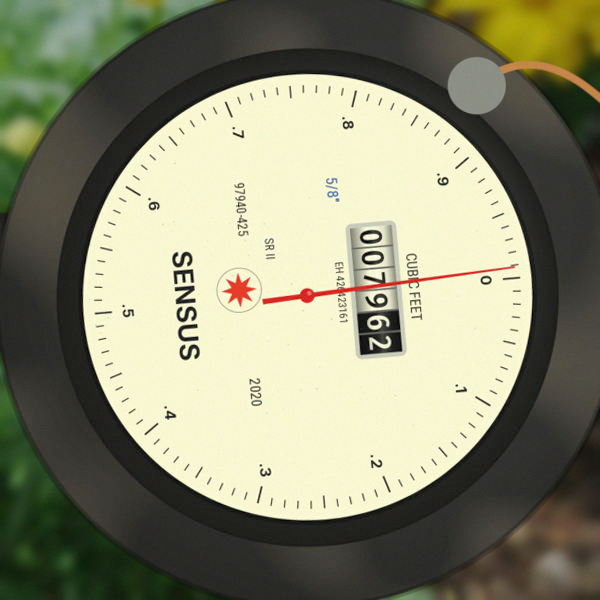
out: 7961.99 ft³
